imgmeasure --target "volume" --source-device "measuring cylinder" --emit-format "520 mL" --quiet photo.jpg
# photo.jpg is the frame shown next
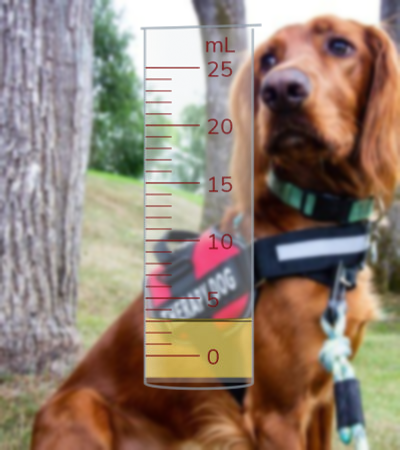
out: 3 mL
